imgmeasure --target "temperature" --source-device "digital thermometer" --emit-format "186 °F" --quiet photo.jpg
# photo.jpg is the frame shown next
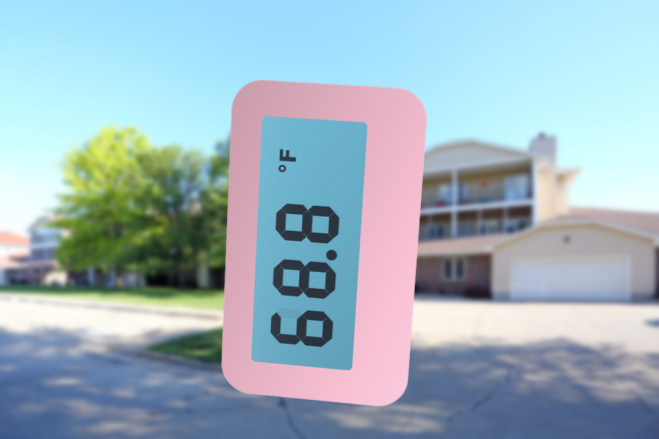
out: 68.8 °F
